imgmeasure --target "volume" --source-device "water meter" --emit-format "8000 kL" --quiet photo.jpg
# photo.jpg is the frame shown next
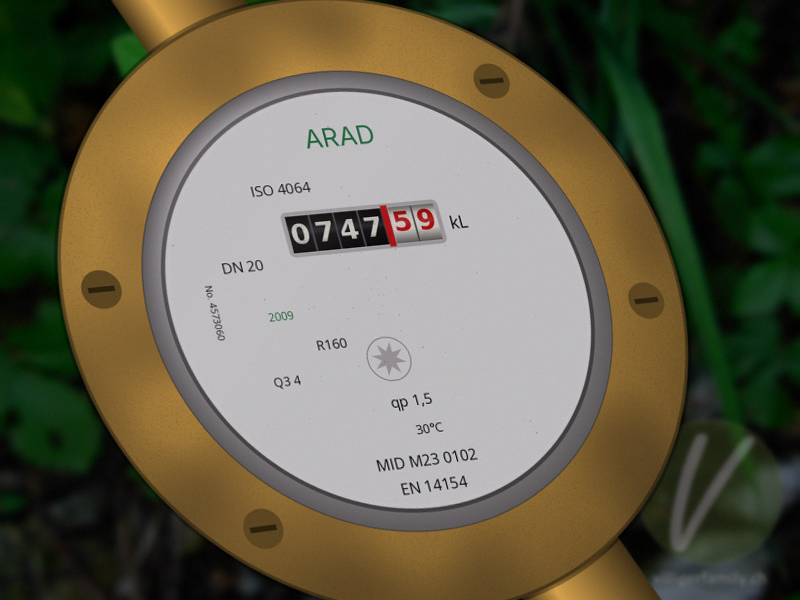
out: 747.59 kL
